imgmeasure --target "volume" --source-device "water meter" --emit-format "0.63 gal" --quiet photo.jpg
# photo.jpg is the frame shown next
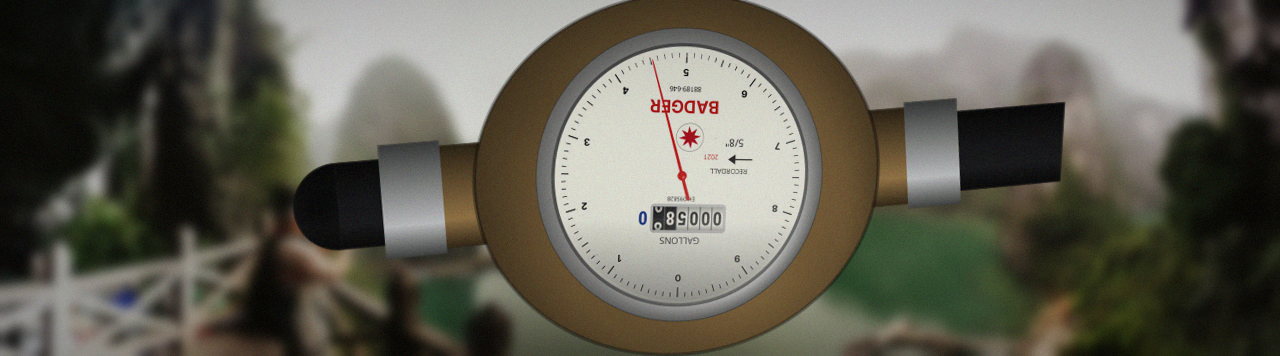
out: 5884.5 gal
